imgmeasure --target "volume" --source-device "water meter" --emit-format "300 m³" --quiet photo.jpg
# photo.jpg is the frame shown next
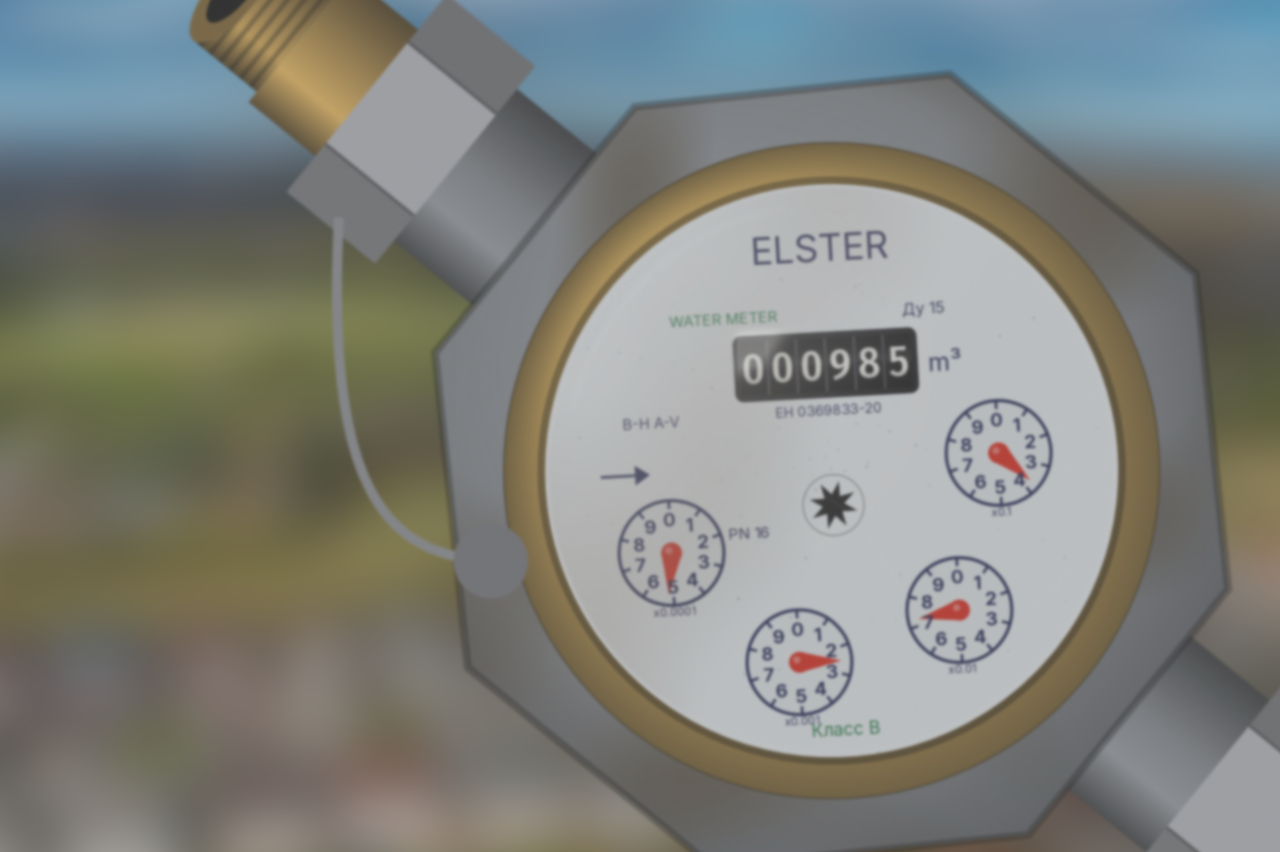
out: 985.3725 m³
